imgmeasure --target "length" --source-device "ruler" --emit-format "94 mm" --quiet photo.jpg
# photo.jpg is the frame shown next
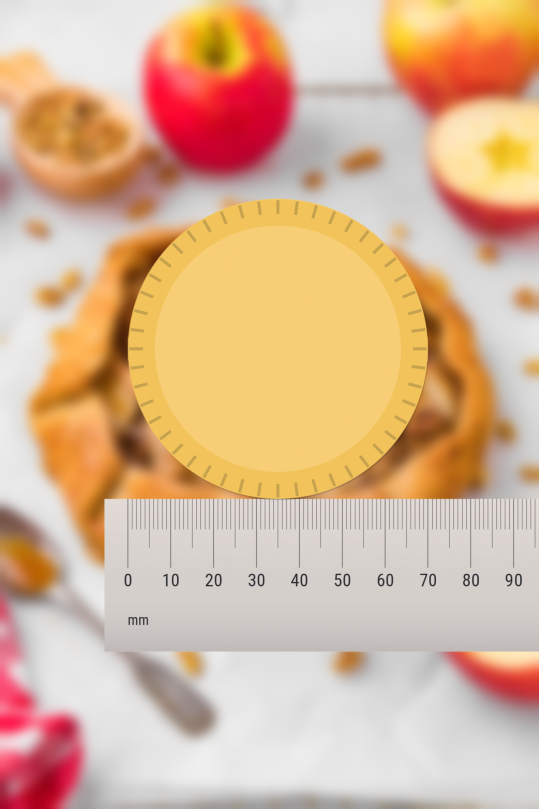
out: 70 mm
